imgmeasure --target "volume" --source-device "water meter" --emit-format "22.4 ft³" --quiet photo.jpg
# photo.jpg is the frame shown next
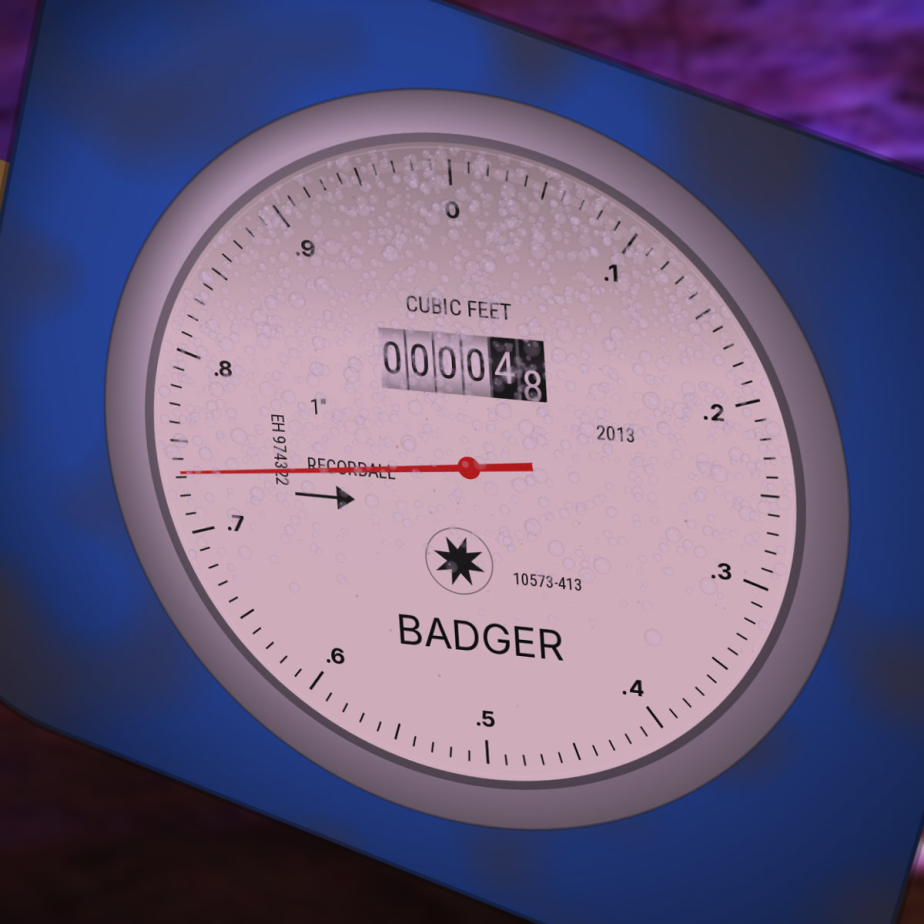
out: 47.73 ft³
